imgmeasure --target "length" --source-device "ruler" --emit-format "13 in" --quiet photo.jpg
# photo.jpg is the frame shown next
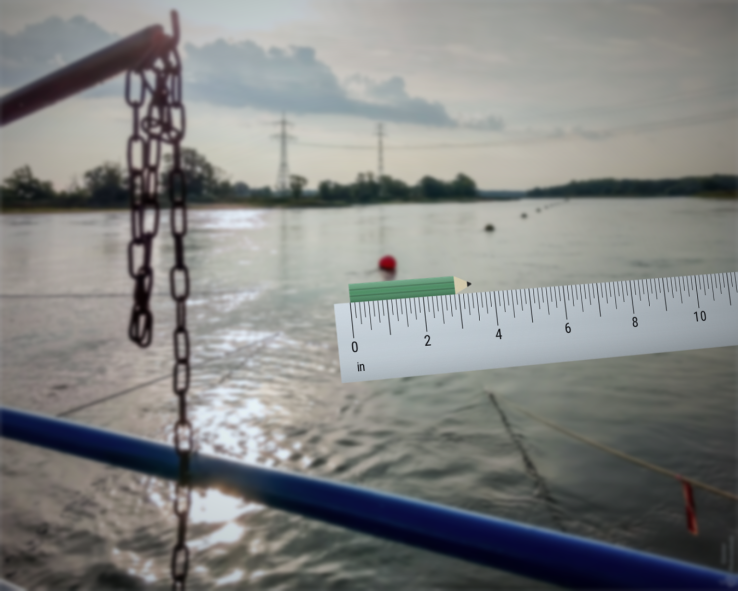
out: 3.375 in
